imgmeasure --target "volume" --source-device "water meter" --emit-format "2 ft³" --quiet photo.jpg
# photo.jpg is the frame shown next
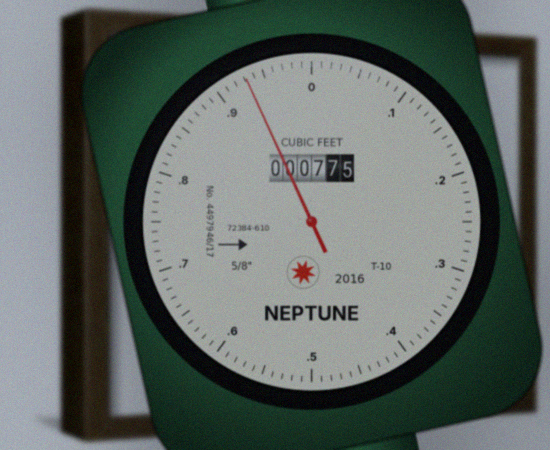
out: 774.93 ft³
